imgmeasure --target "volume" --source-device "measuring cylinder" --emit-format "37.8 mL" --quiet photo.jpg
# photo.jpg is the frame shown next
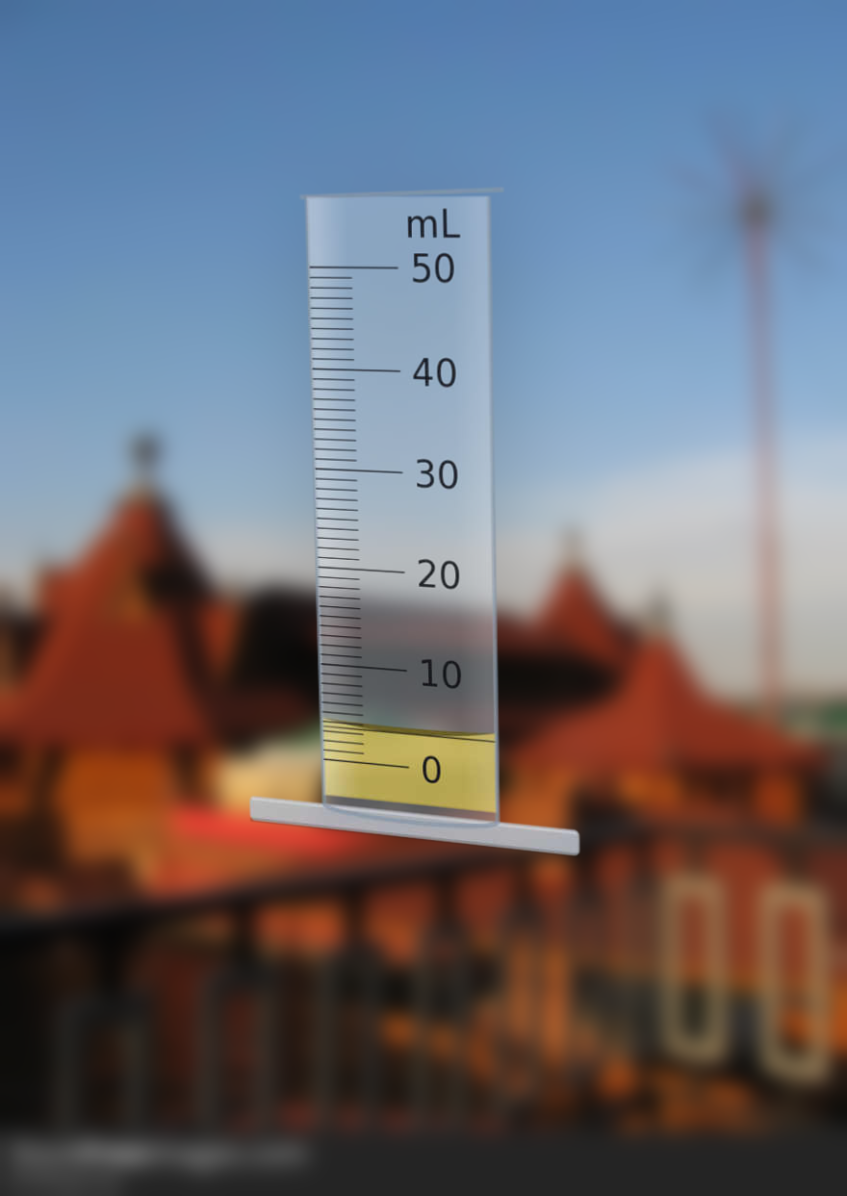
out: 3.5 mL
